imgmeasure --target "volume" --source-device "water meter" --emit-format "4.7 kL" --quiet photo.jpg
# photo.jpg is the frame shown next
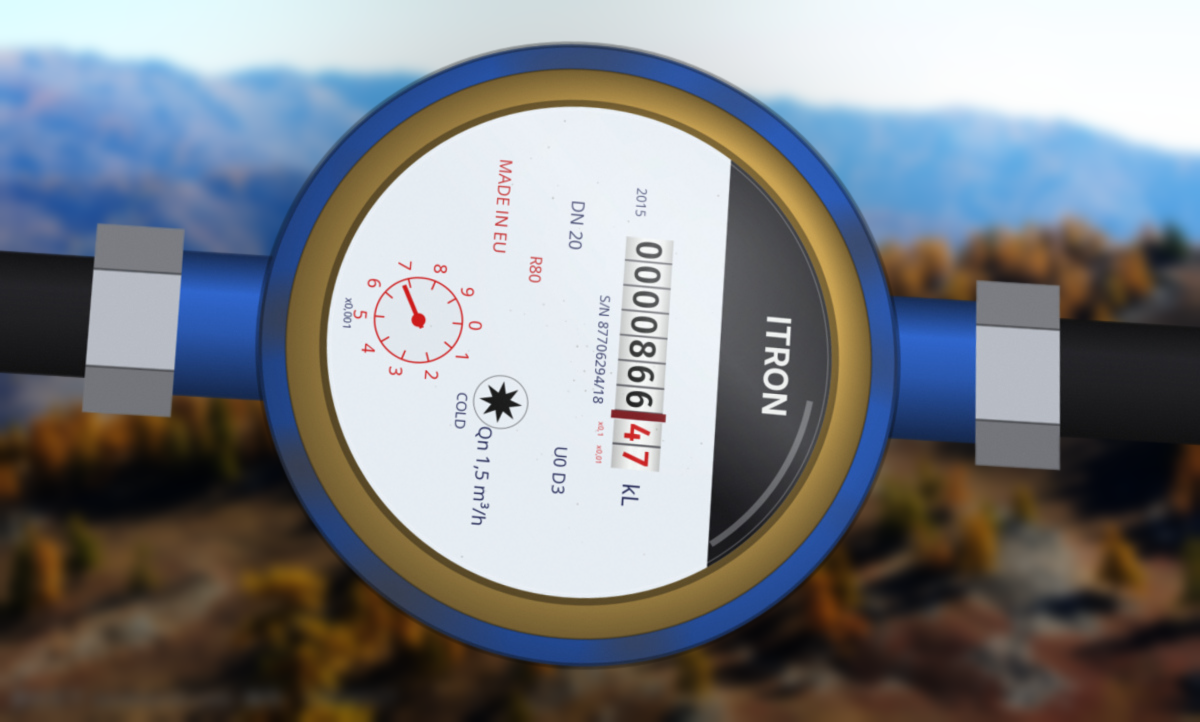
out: 866.476 kL
